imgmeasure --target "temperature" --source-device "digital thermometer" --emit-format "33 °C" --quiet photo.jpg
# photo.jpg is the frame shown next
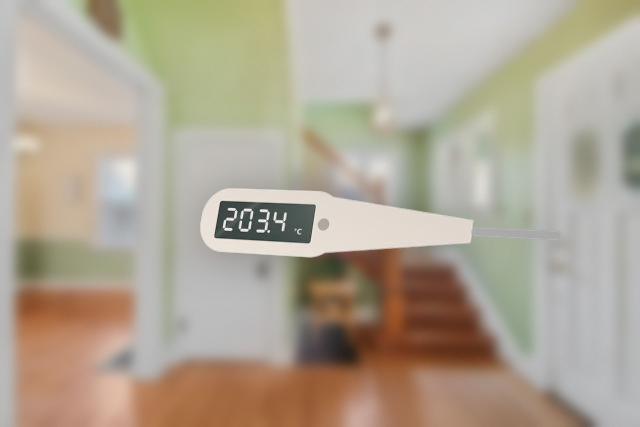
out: 203.4 °C
